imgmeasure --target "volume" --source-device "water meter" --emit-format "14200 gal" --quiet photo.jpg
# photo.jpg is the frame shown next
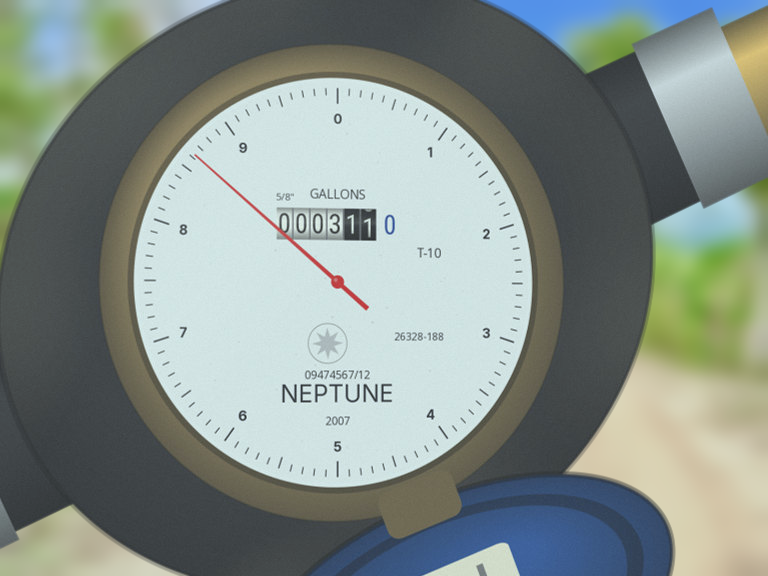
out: 3108.6 gal
